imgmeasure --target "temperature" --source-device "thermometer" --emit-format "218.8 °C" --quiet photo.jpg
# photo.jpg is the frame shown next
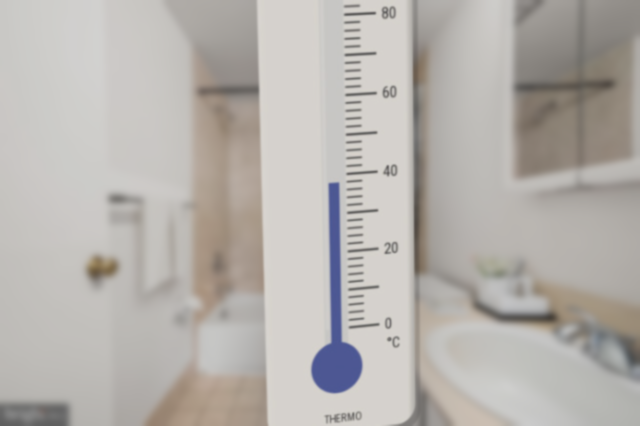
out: 38 °C
